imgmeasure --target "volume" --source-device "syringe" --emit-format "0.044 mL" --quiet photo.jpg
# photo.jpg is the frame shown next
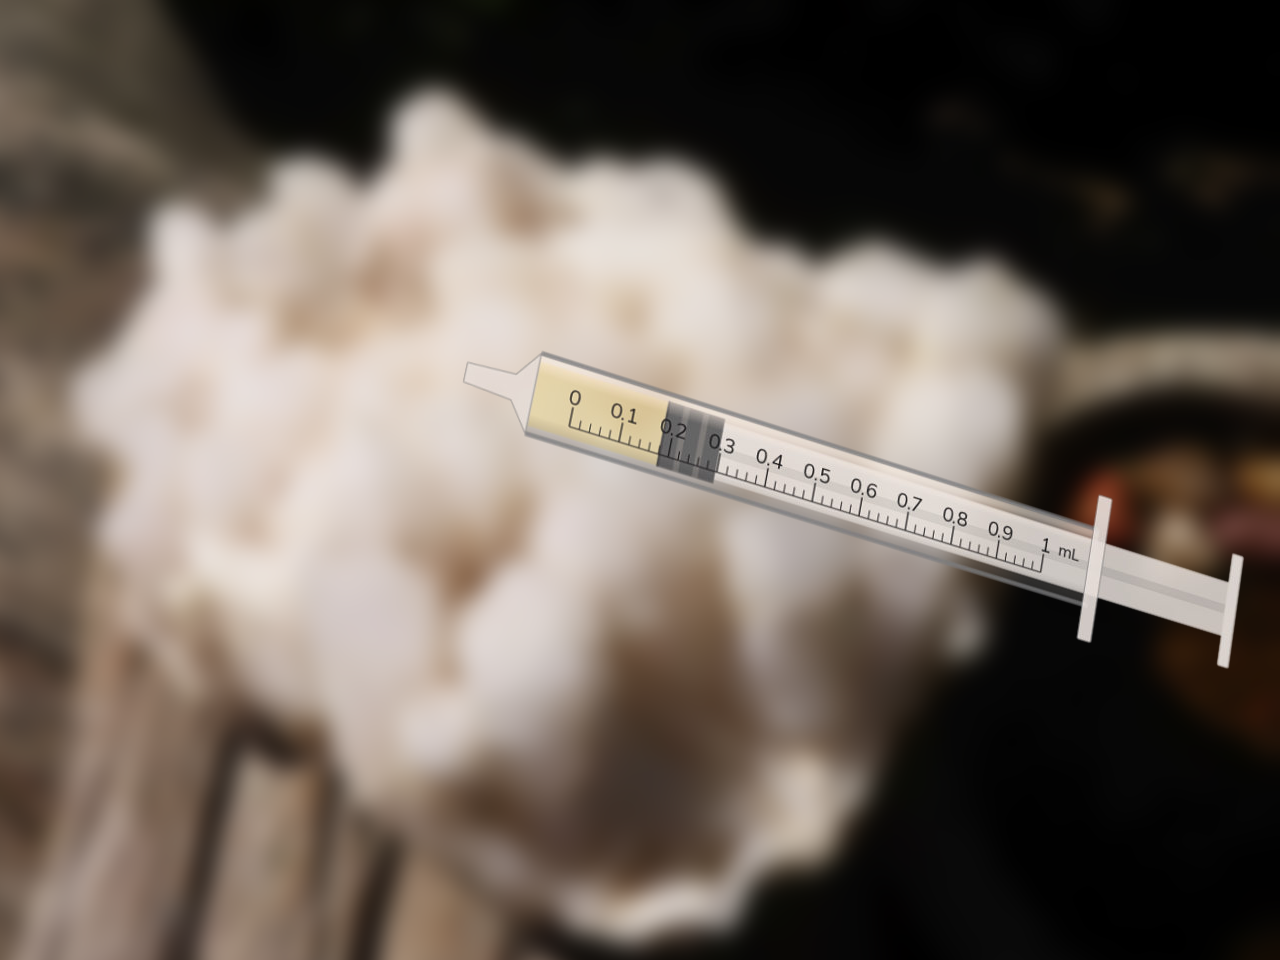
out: 0.18 mL
